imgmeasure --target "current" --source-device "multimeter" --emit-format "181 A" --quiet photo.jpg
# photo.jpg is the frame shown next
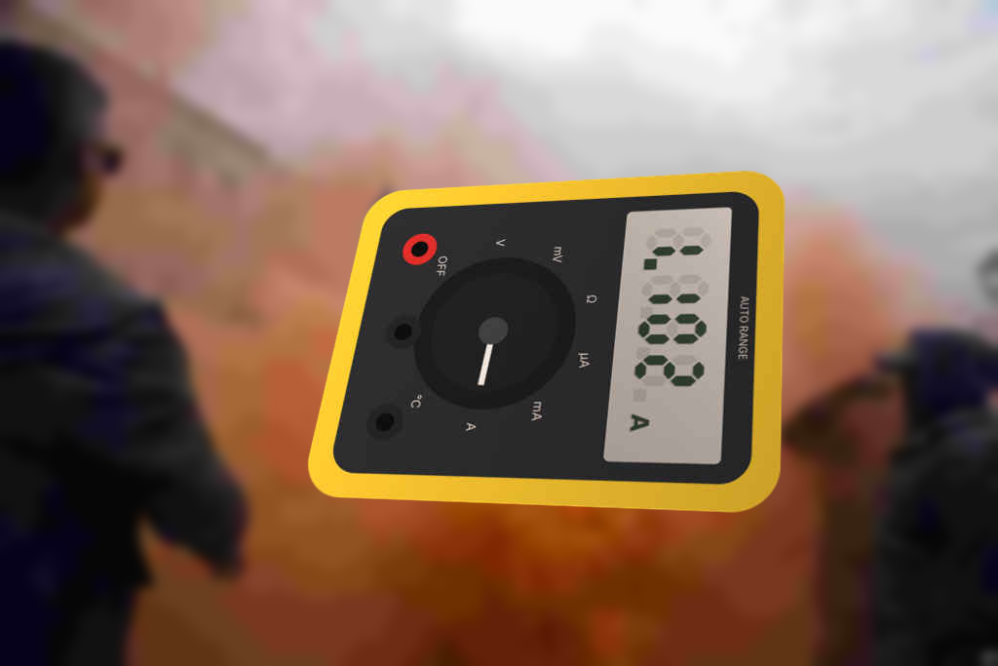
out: 1.102 A
